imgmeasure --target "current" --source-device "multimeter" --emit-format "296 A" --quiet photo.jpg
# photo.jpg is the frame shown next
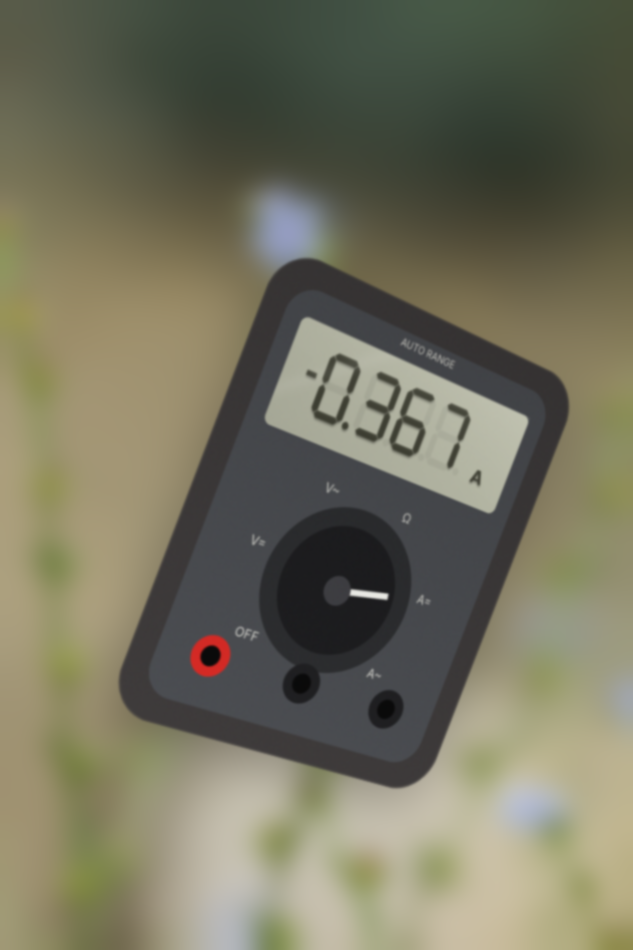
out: -0.367 A
